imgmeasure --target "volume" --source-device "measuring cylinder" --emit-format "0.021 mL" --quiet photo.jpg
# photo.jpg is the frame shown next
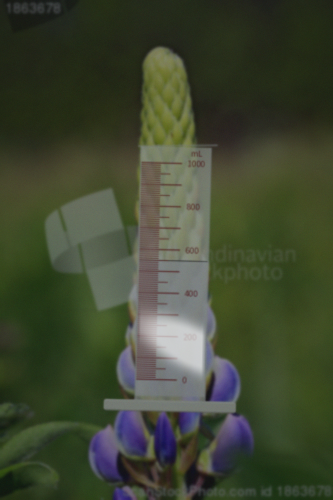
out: 550 mL
